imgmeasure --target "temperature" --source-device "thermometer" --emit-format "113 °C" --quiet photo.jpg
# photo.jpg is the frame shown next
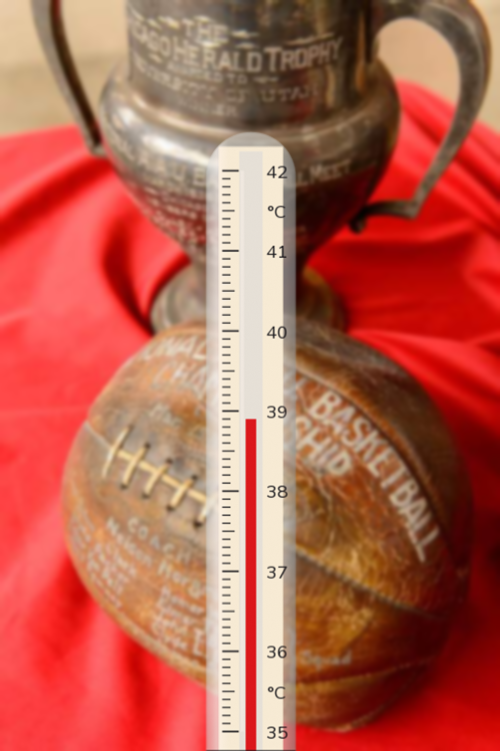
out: 38.9 °C
